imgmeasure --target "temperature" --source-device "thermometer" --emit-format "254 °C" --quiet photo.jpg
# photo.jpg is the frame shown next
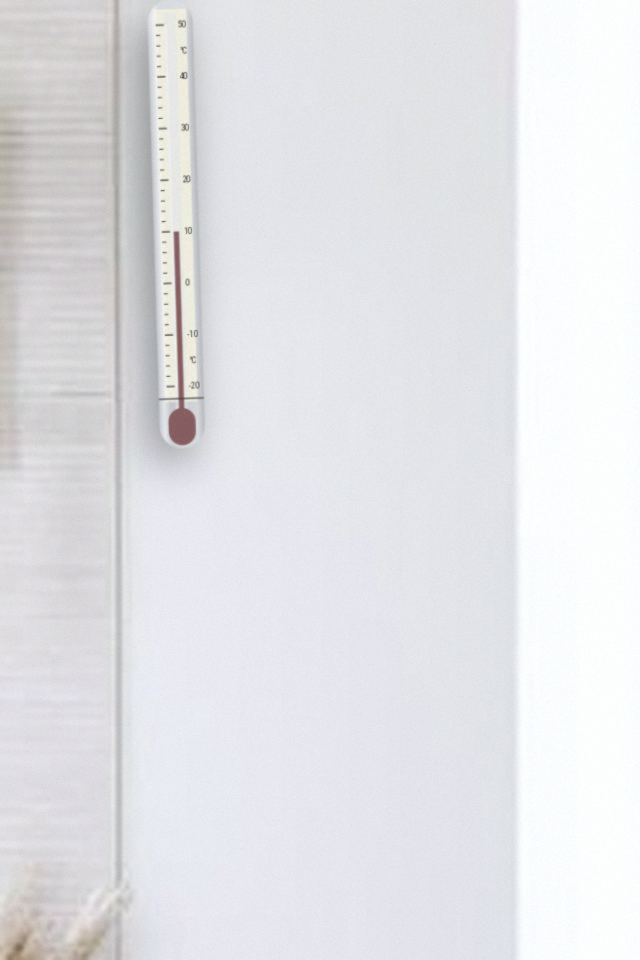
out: 10 °C
